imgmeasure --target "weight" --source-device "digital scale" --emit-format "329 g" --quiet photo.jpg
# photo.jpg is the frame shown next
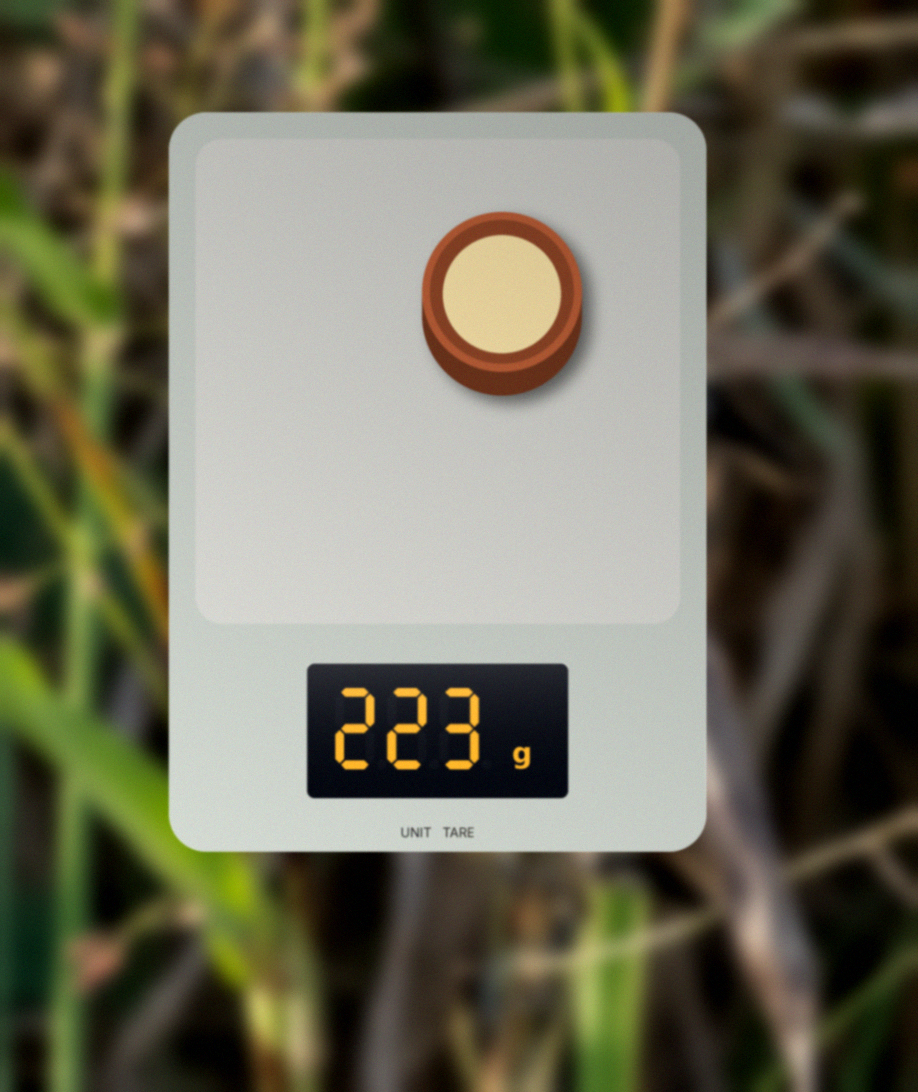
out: 223 g
